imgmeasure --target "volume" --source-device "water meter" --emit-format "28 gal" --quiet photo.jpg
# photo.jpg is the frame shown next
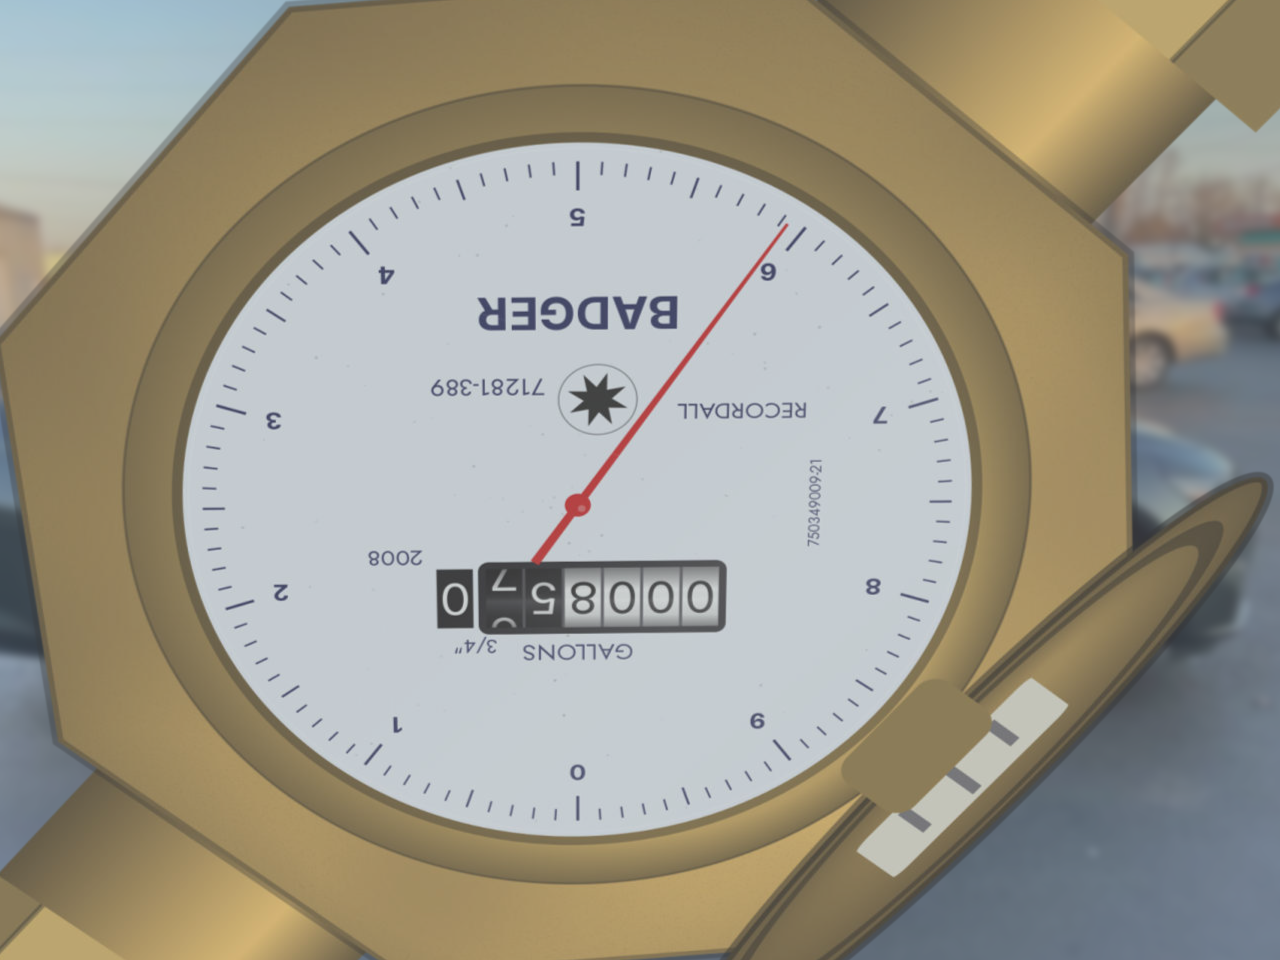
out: 8565.9 gal
